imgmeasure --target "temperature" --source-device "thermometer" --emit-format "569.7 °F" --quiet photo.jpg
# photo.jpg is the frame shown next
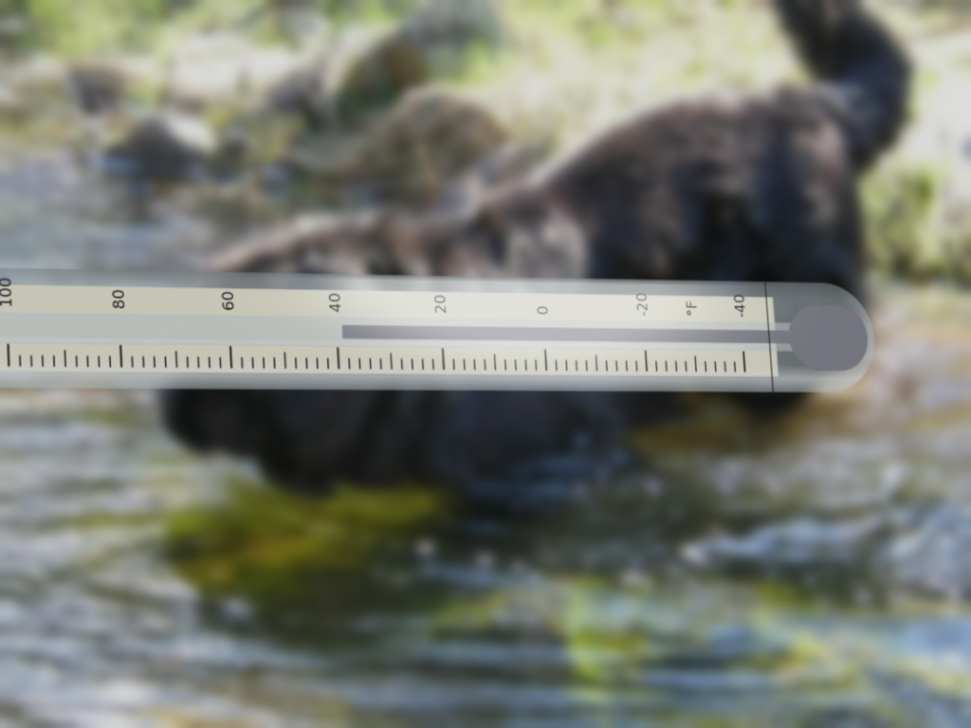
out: 39 °F
